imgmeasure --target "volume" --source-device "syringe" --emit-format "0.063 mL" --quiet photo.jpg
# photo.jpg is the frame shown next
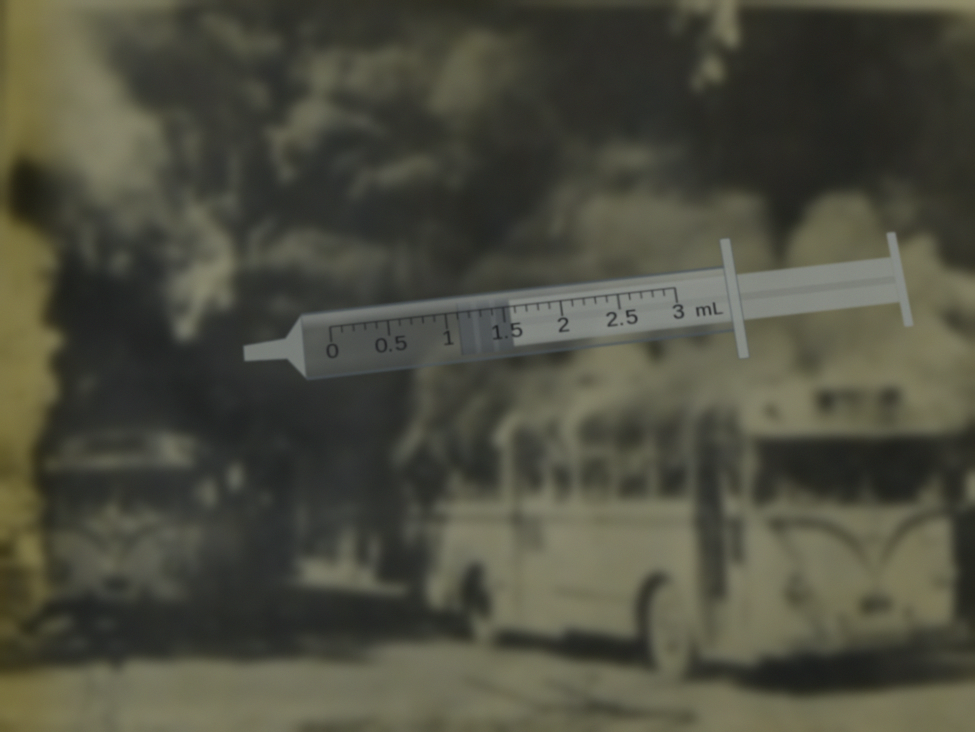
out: 1.1 mL
